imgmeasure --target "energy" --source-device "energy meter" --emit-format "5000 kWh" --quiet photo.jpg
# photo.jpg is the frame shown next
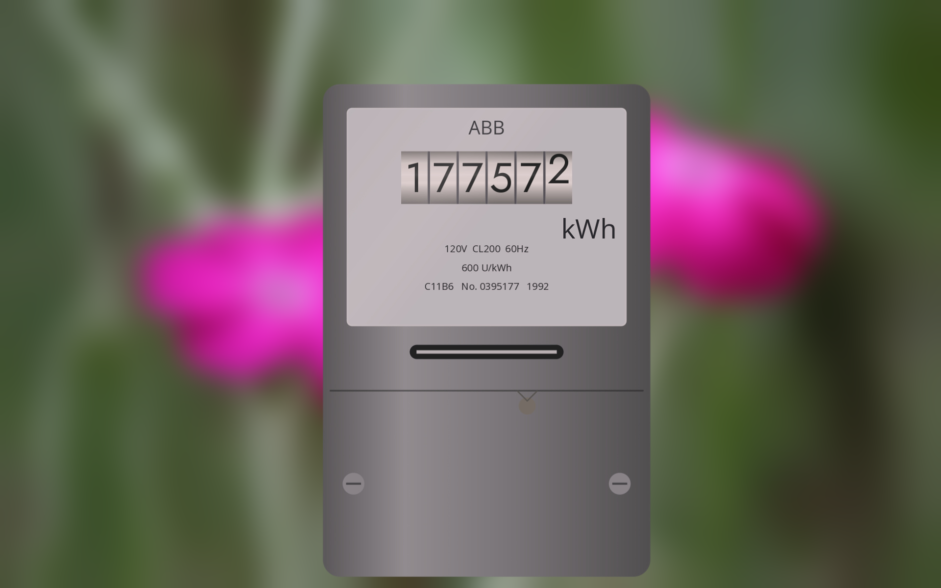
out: 177572 kWh
